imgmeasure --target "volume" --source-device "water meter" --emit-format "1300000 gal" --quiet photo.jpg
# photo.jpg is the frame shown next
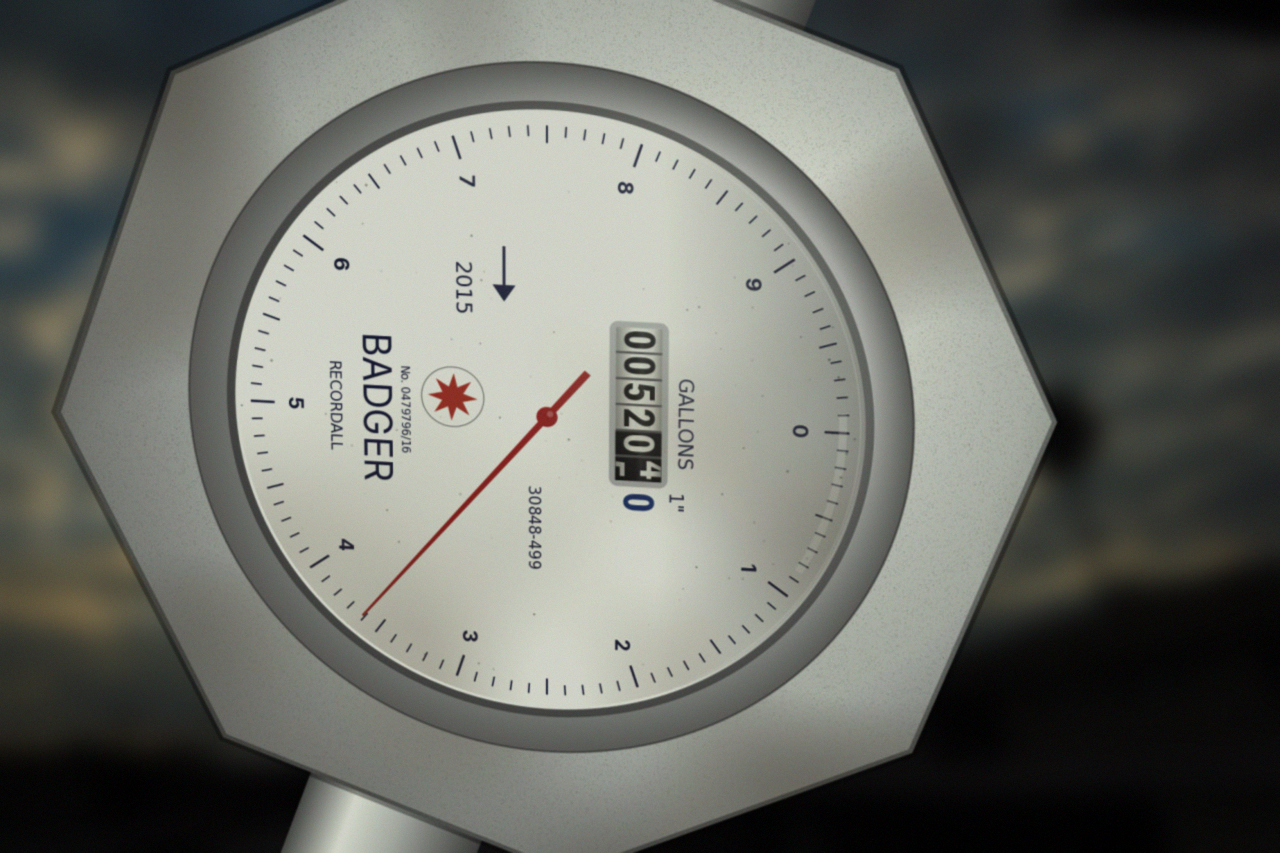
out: 52043.6 gal
